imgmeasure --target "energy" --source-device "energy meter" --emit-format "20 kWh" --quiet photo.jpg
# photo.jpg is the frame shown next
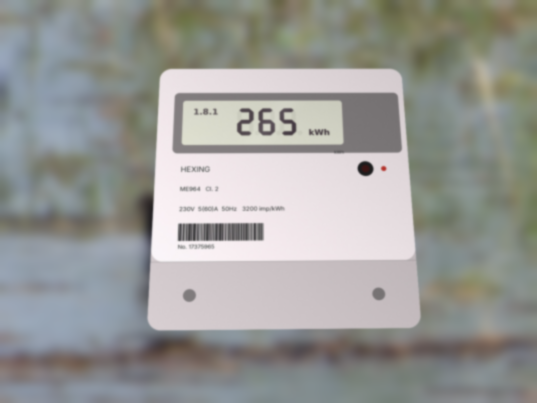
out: 265 kWh
